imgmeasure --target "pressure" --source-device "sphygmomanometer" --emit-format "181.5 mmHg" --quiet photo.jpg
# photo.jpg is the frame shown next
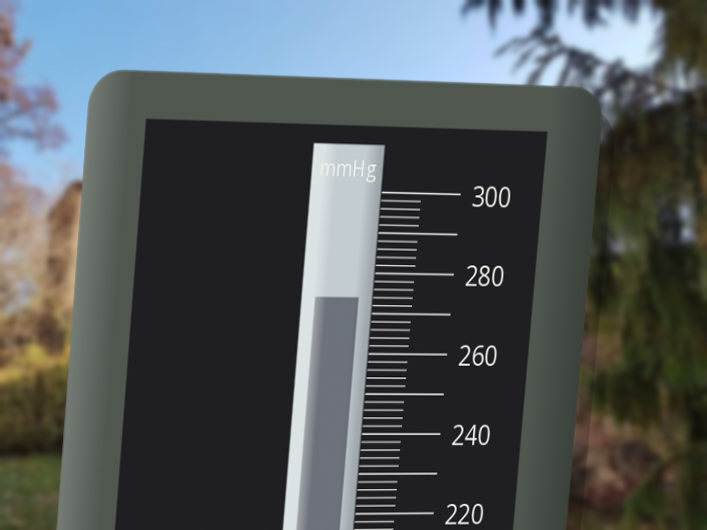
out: 274 mmHg
